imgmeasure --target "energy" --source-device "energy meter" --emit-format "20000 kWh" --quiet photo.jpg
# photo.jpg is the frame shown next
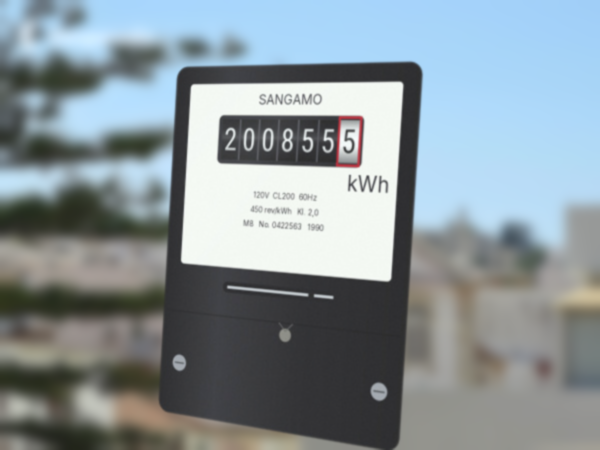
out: 200855.5 kWh
